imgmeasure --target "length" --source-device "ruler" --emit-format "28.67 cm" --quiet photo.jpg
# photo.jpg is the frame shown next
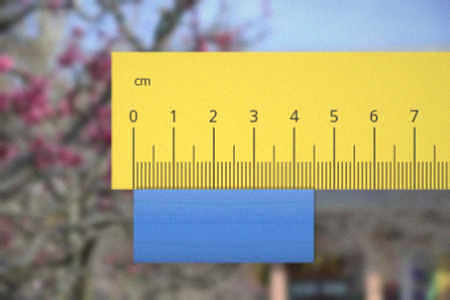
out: 4.5 cm
